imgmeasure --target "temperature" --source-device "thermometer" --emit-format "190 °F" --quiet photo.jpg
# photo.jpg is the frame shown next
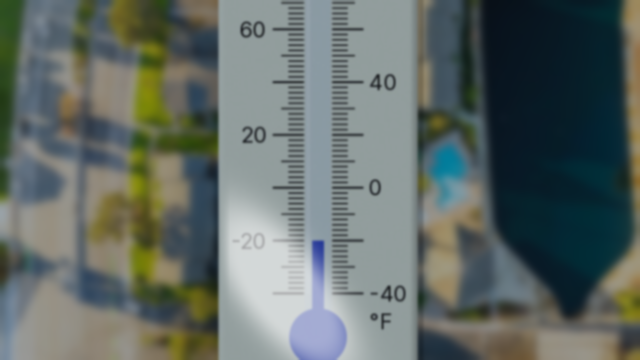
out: -20 °F
